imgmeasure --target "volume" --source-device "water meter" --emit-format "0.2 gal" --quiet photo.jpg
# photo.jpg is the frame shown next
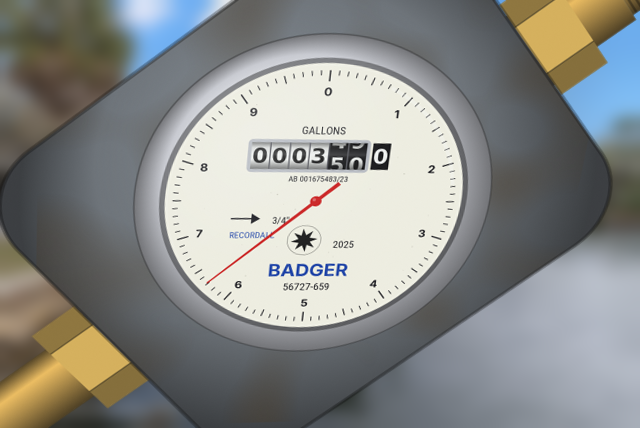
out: 3496.3 gal
